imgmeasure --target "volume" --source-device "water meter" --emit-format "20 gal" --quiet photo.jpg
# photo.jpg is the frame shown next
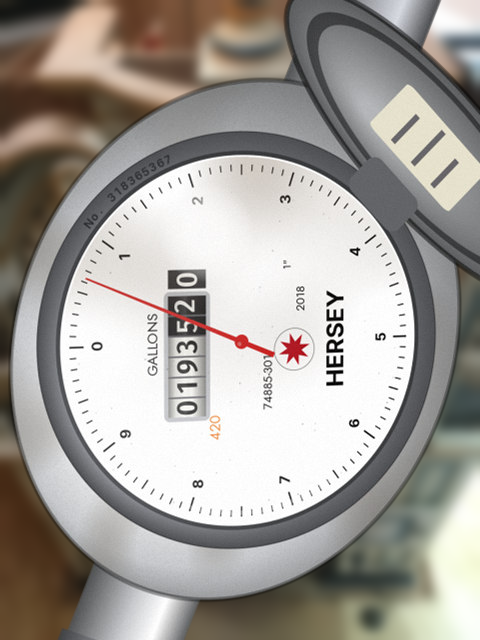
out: 193520.6 gal
